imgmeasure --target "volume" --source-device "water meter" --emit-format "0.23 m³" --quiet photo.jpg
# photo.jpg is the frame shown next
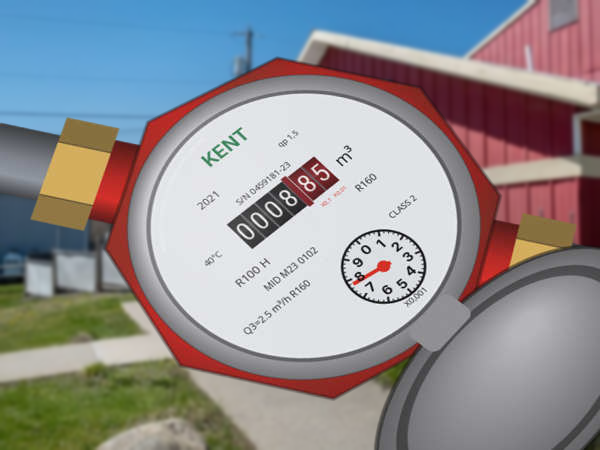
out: 8.857 m³
